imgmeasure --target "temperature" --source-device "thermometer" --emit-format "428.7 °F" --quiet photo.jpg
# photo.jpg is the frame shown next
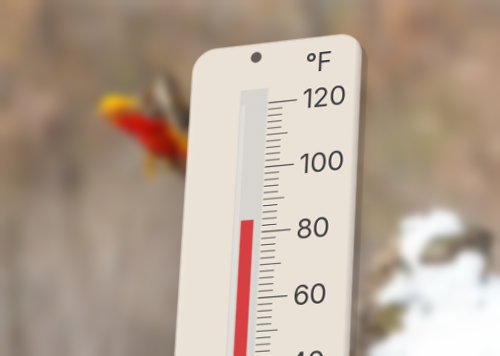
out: 84 °F
